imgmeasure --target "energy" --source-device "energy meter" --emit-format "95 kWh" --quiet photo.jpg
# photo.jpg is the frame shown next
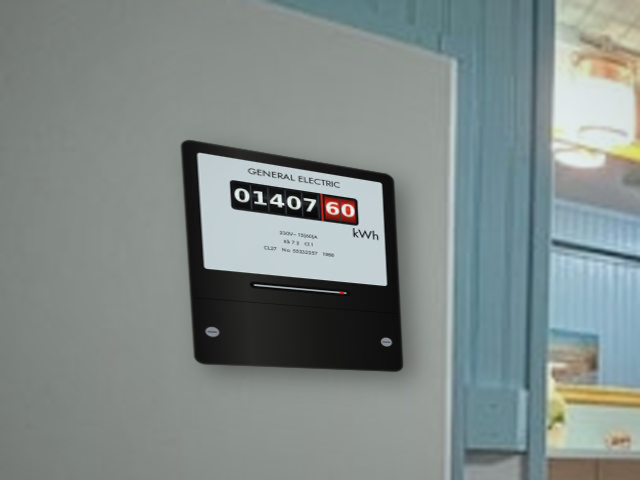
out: 1407.60 kWh
